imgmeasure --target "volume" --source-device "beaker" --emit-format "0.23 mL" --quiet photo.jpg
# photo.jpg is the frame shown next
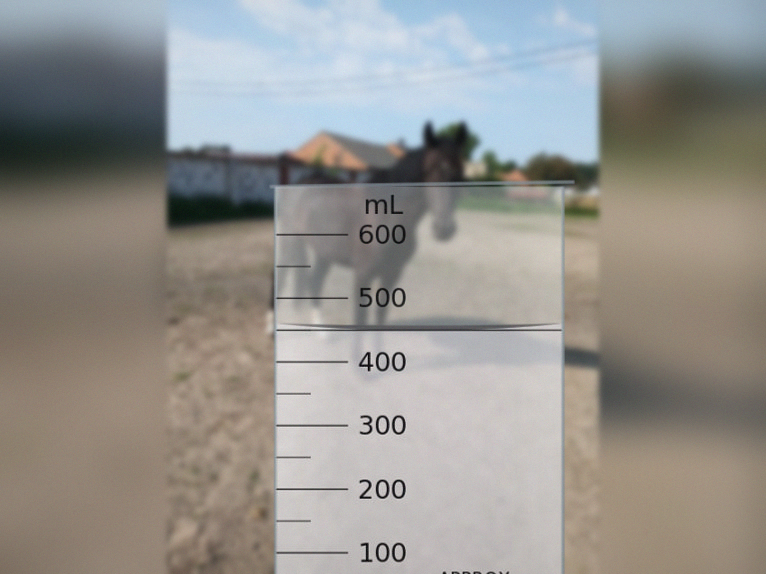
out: 450 mL
